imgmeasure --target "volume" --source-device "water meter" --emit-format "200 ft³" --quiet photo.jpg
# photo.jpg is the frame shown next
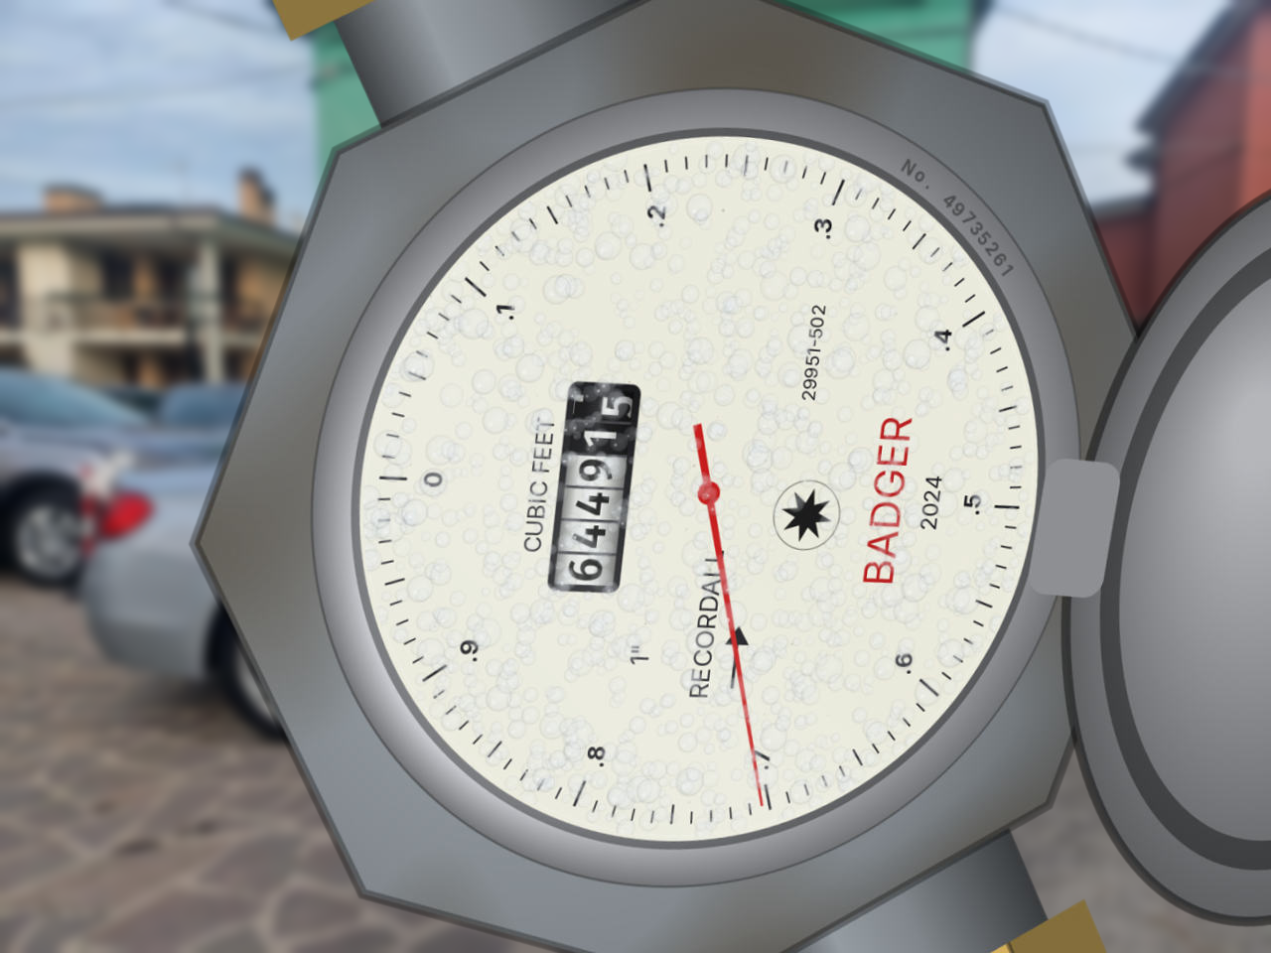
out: 644914.70 ft³
